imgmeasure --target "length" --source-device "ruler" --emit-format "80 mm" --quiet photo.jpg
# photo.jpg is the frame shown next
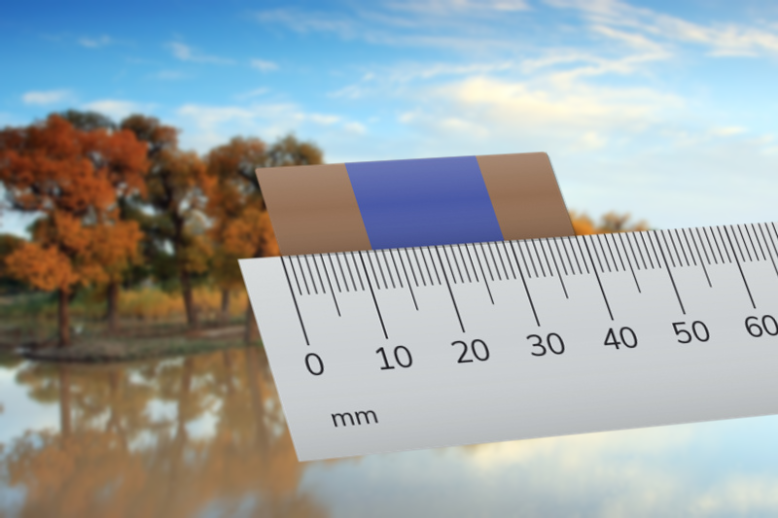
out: 39 mm
